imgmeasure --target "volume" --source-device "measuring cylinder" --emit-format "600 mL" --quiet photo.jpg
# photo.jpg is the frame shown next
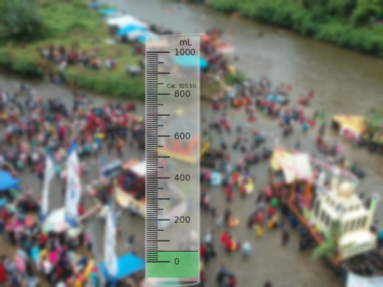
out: 50 mL
